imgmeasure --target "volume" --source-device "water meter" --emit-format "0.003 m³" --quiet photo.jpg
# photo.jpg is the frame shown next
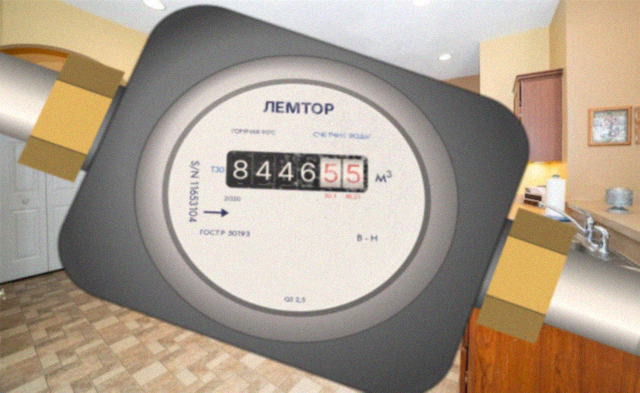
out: 8446.55 m³
